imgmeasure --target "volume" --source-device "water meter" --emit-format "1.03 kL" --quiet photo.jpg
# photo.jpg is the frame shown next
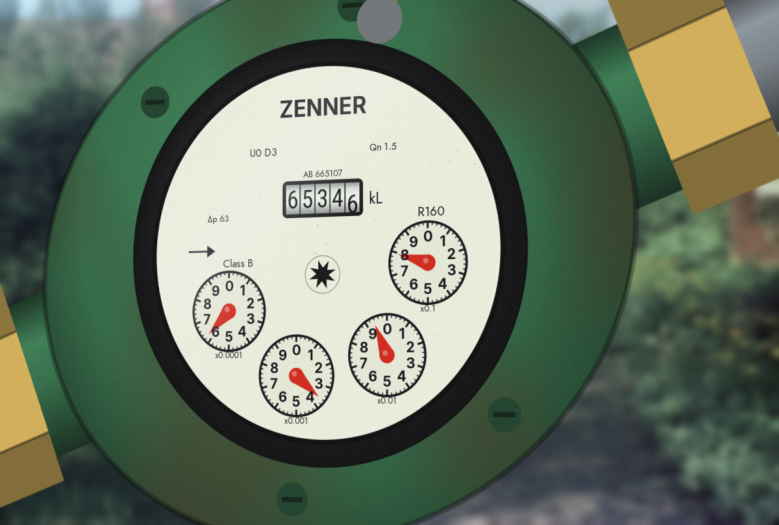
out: 65345.7936 kL
